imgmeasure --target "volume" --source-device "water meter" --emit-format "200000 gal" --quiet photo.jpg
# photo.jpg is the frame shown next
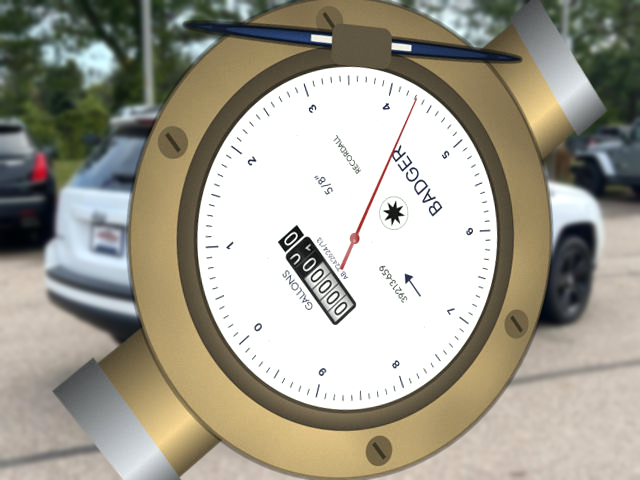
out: 4.3 gal
